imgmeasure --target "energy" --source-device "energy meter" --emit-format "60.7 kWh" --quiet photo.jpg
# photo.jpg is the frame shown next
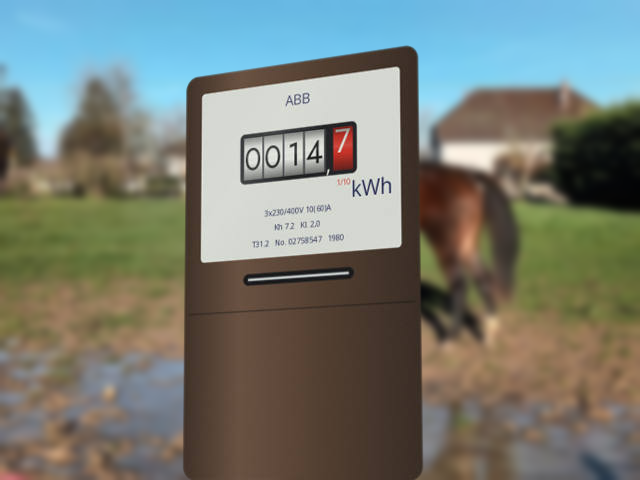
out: 14.7 kWh
